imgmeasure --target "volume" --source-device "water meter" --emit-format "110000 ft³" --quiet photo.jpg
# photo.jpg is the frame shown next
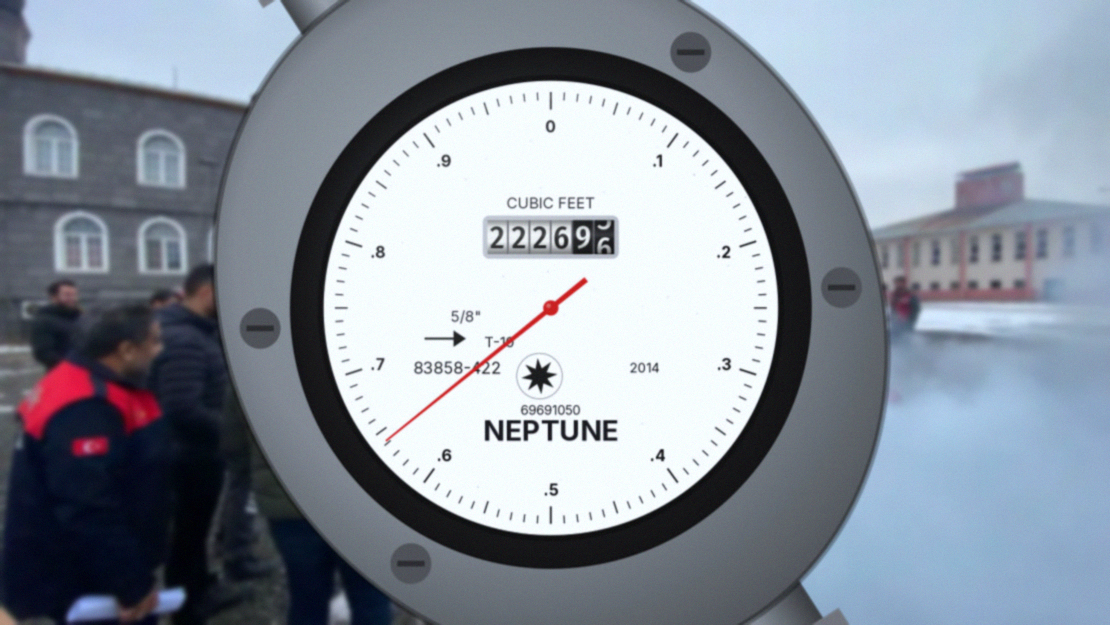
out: 222695.64 ft³
